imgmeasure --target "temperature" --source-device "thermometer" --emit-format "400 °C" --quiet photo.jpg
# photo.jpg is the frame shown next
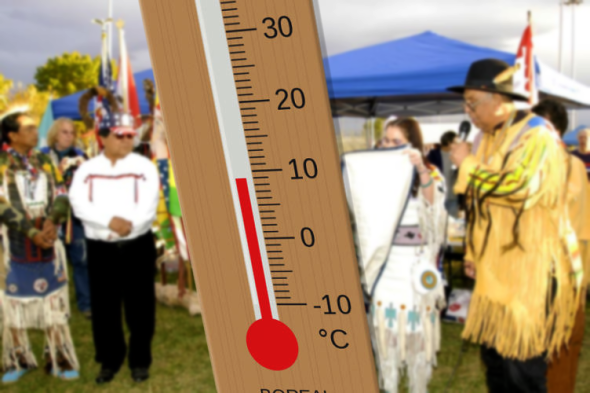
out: 9 °C
